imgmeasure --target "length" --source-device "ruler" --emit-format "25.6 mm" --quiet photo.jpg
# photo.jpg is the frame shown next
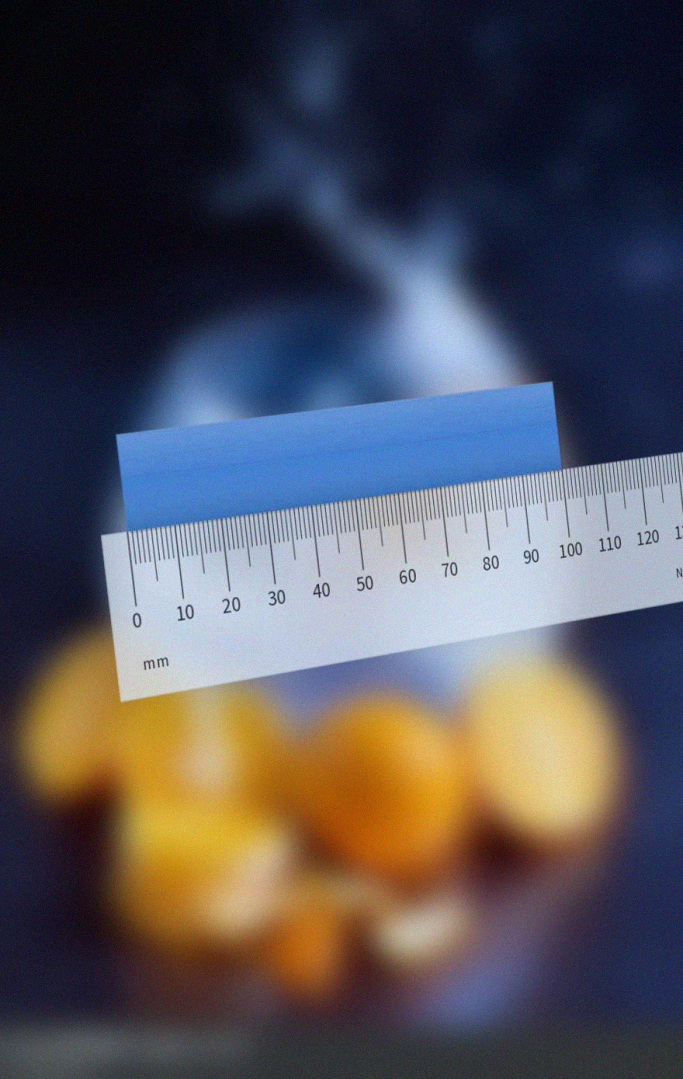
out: 100 mm
